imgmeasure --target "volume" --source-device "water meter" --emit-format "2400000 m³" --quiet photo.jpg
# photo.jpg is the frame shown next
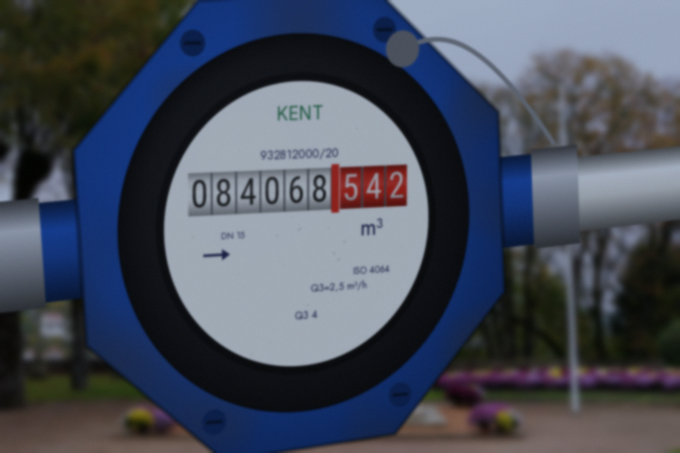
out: 84068.542 m³
